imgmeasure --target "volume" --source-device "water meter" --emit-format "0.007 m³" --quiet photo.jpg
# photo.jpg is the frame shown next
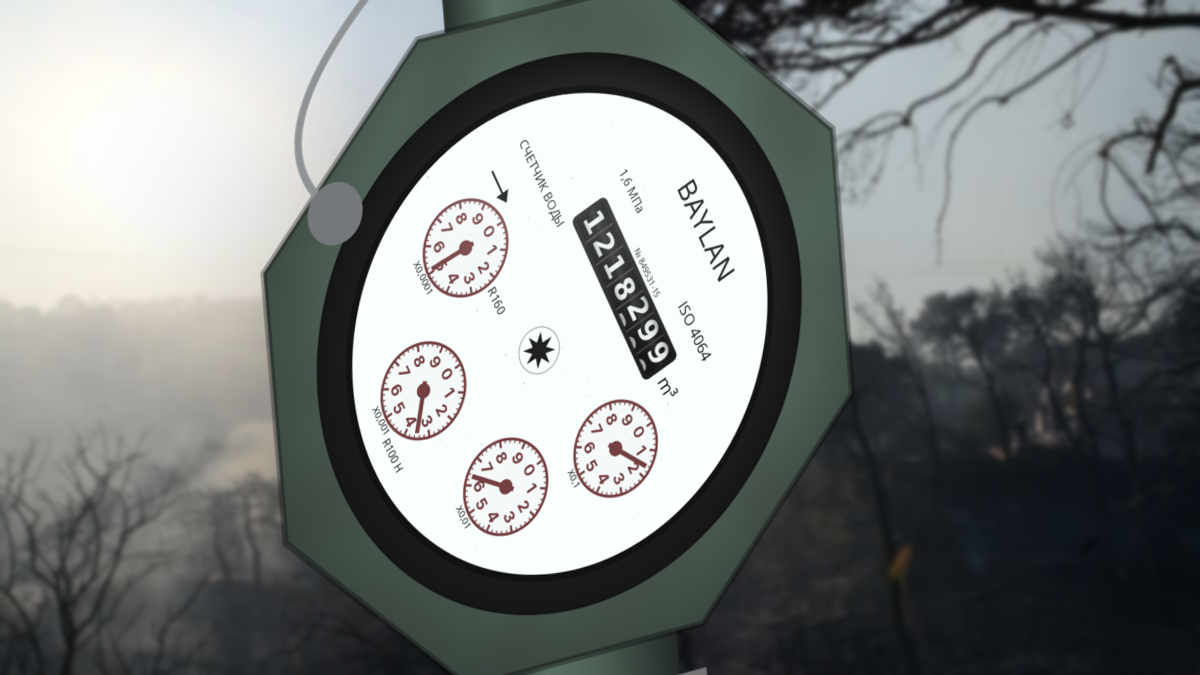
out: 1218299.1635 m³
